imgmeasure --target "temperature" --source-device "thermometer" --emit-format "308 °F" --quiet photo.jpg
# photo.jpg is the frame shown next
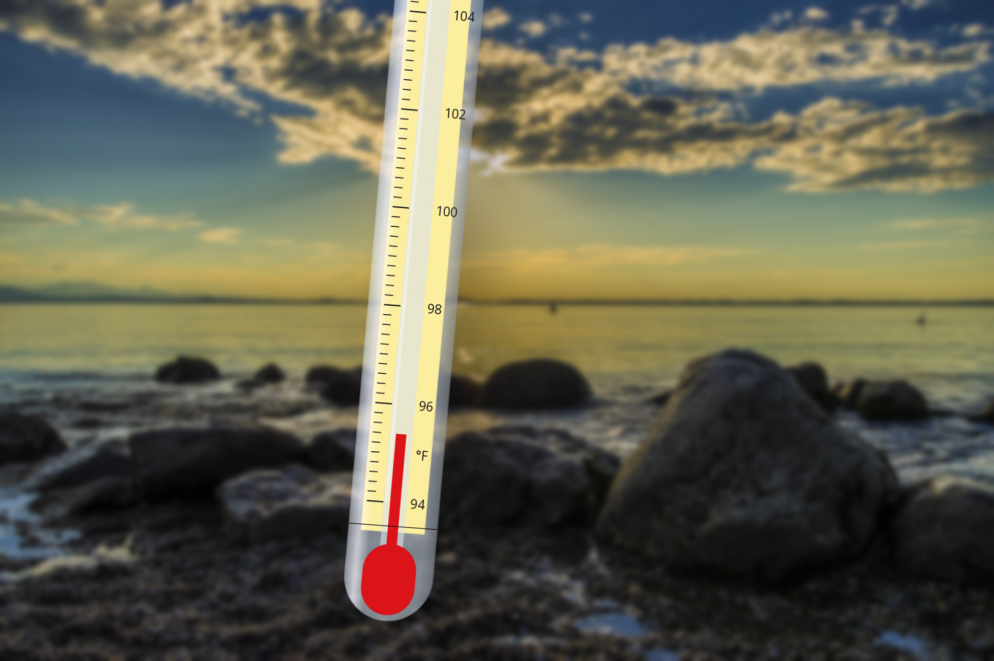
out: 95.4 °F
